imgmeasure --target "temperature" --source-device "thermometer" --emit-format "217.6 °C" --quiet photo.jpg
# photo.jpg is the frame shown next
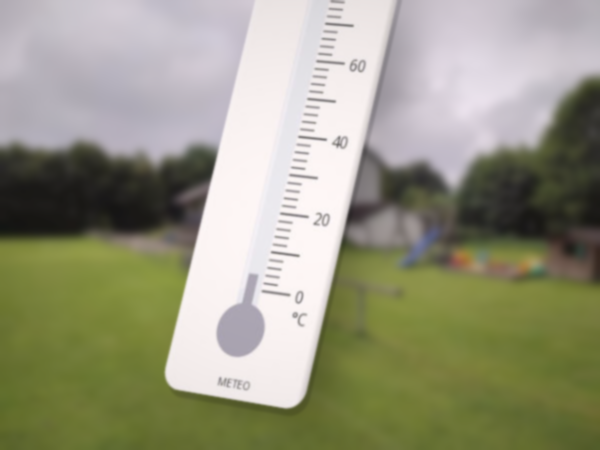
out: 4 °C
